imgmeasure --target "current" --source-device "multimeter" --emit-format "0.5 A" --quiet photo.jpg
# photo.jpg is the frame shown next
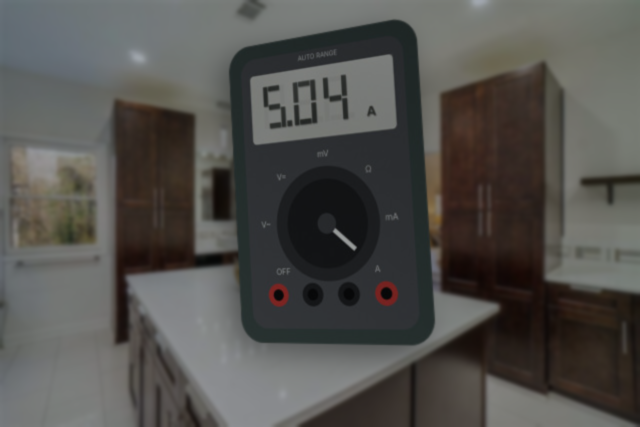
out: 5.04 A
